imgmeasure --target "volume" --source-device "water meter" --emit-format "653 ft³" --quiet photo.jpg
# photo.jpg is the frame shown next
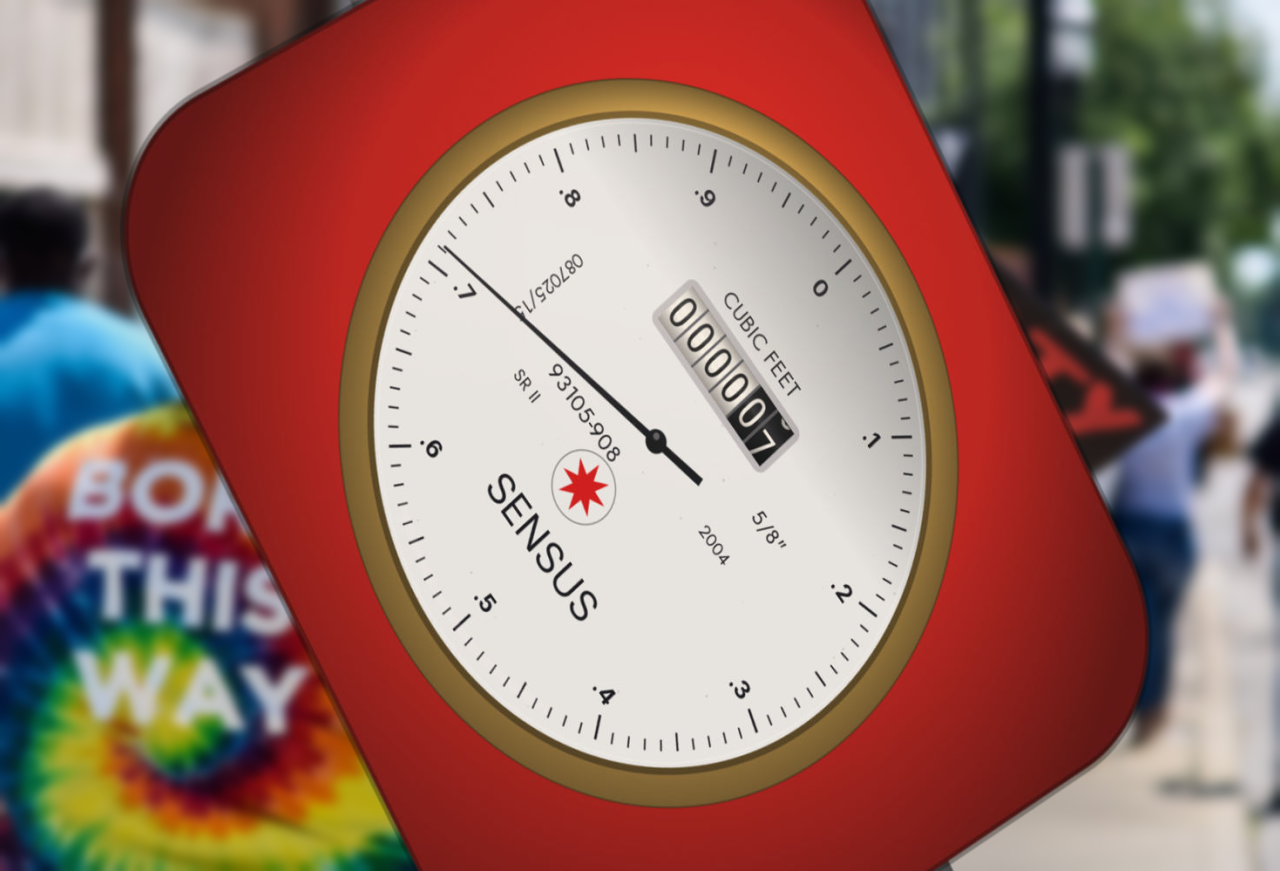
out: 6.71 ft³
